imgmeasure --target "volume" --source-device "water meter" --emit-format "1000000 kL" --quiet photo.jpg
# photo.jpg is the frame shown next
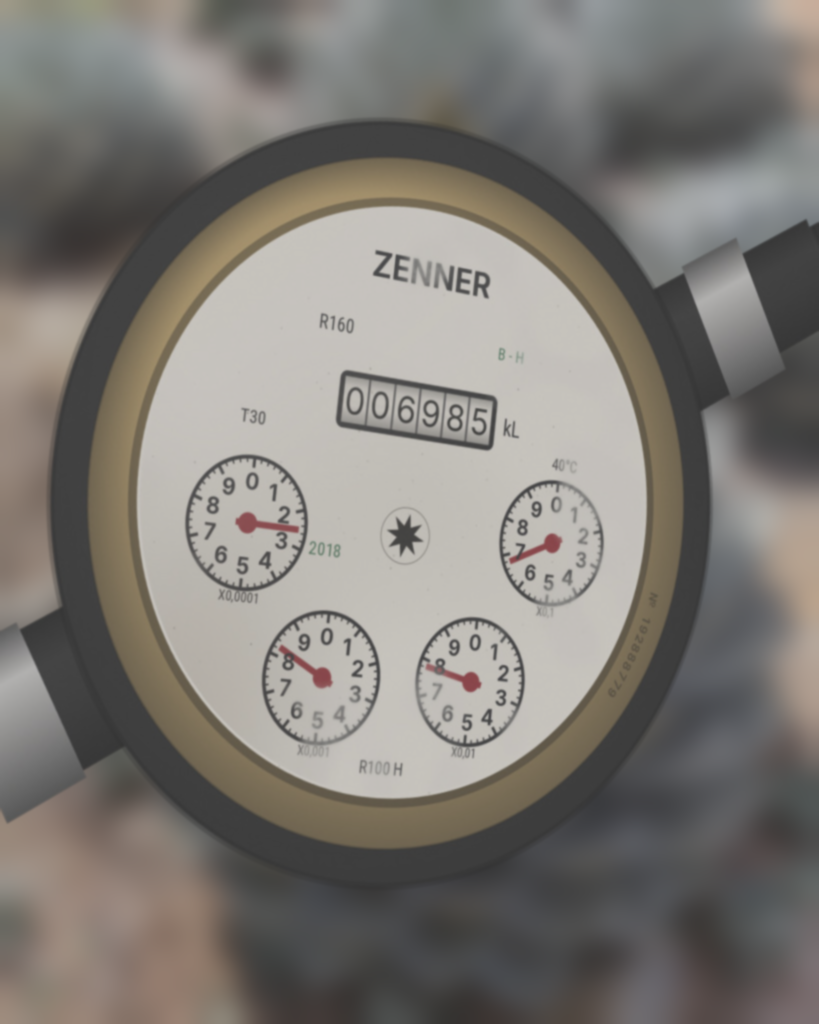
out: 6985.6782 kL
